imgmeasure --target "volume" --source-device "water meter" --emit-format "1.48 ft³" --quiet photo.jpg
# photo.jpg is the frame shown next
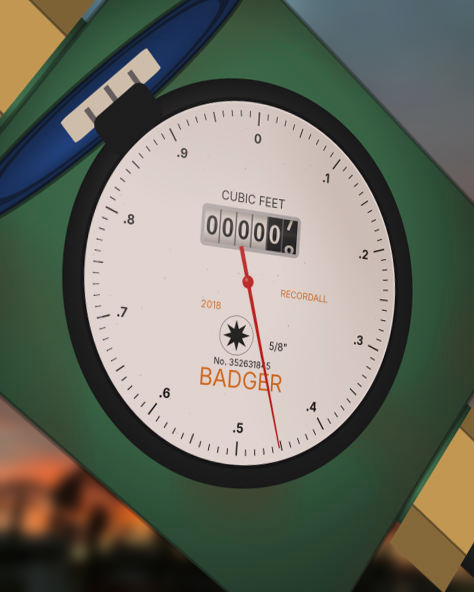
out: 7.45 ft³
